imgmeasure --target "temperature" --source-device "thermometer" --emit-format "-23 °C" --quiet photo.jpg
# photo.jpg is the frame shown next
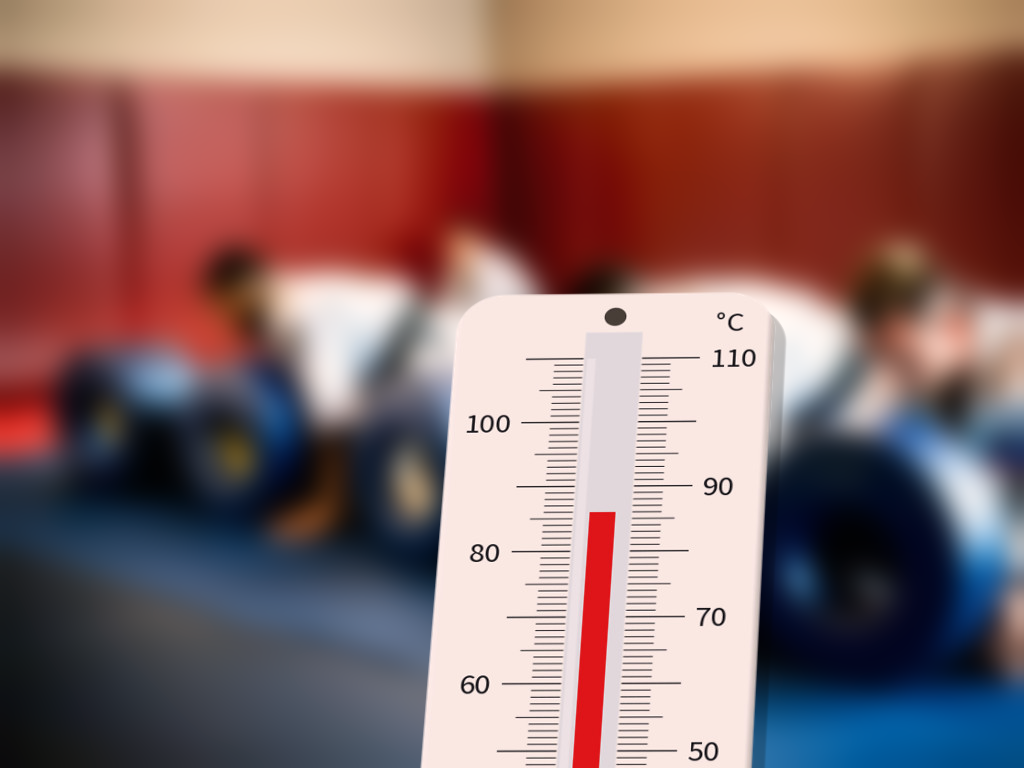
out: 86 °C
